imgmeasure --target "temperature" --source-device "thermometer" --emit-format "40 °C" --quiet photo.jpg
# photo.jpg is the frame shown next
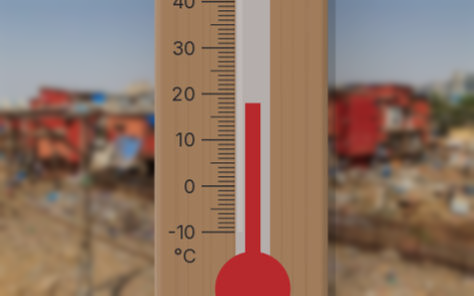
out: 18 °C
